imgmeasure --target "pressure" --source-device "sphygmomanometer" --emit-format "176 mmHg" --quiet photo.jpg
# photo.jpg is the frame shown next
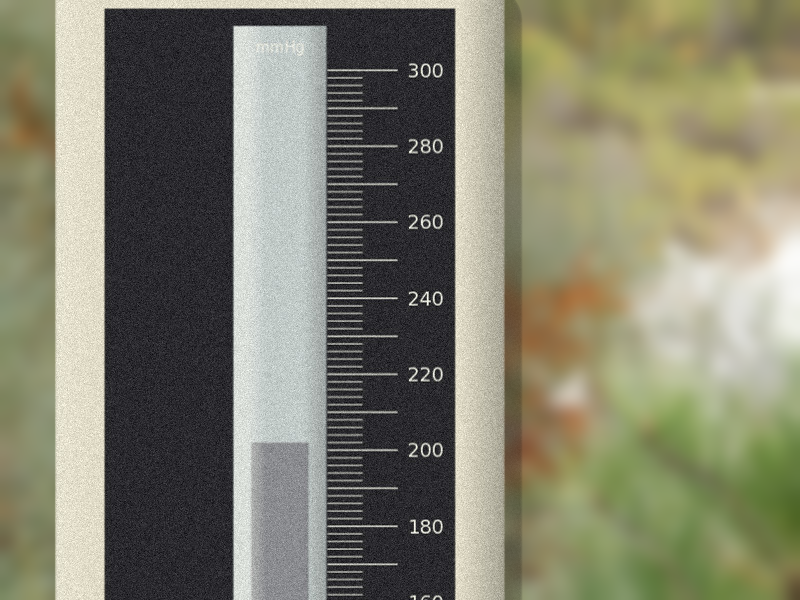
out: 202 mmHg
